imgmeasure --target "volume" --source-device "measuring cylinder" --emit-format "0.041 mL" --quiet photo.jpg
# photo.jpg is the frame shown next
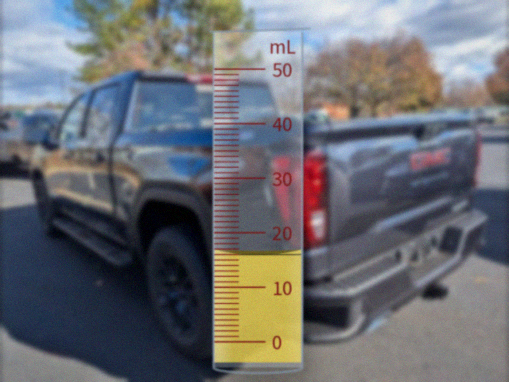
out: 16 mL
